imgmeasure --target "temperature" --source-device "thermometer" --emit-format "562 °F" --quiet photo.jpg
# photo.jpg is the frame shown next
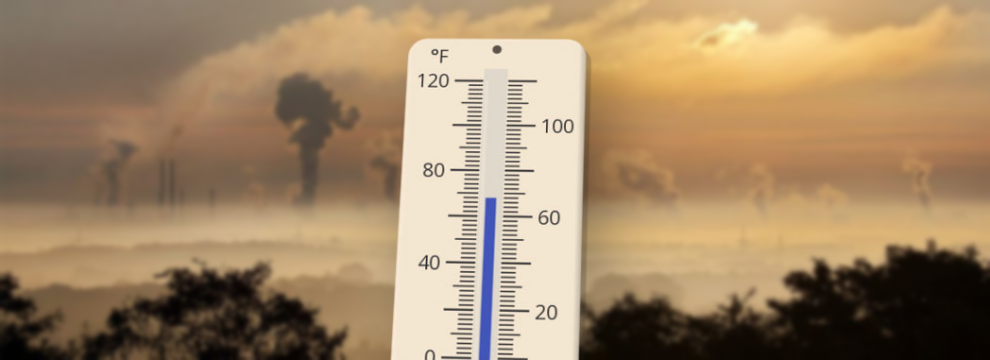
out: 68 °F
